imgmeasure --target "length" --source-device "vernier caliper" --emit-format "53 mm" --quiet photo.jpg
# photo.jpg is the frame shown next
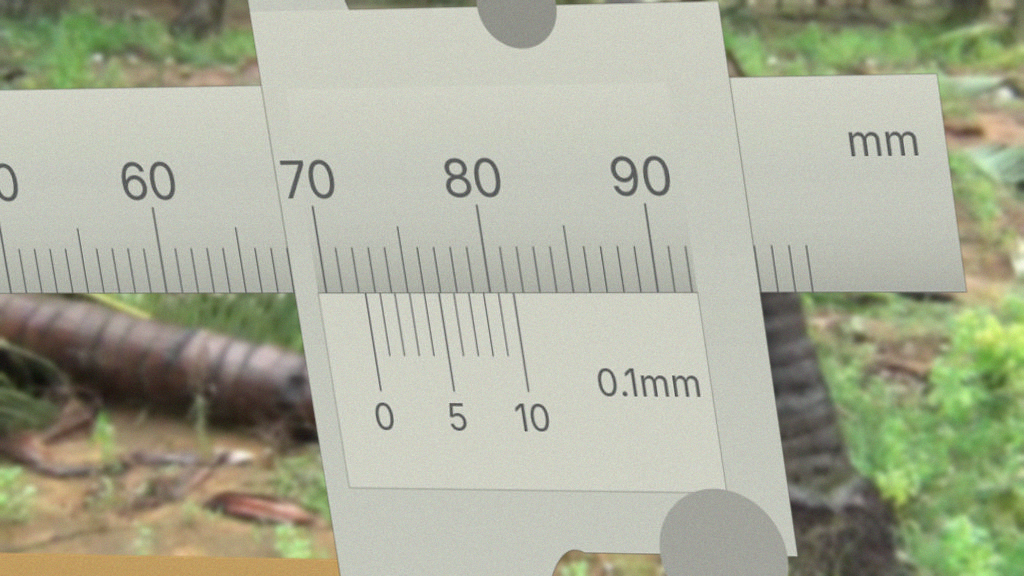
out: 72.4 mm
